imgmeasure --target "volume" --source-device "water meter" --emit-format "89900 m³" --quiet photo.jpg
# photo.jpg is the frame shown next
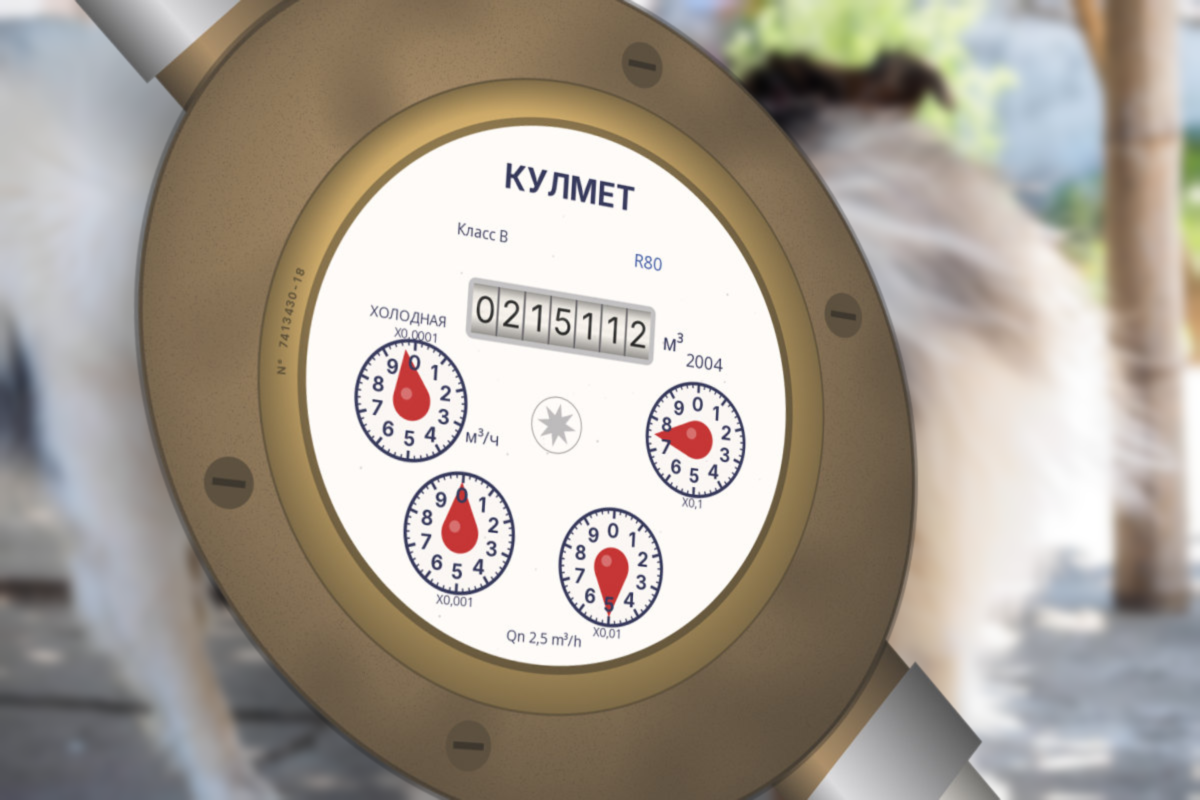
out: 215112.7499 m³
